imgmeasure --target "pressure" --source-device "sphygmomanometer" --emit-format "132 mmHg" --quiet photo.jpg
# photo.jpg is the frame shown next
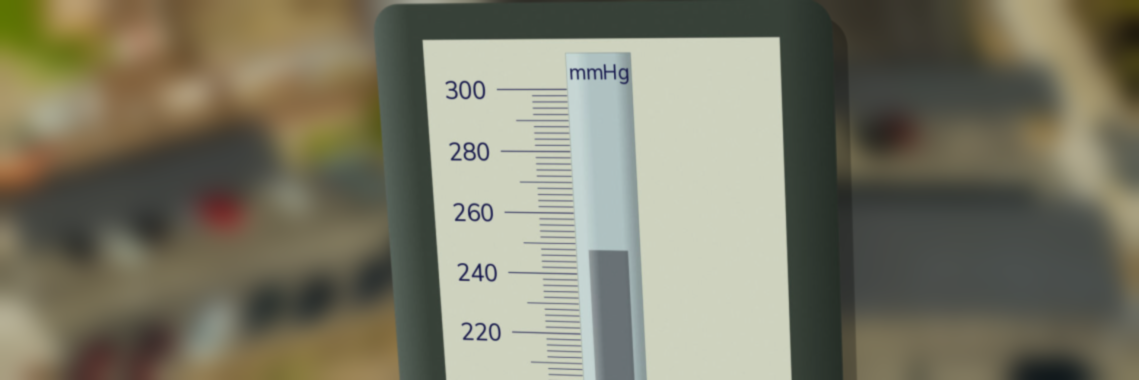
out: 248 mmHg
